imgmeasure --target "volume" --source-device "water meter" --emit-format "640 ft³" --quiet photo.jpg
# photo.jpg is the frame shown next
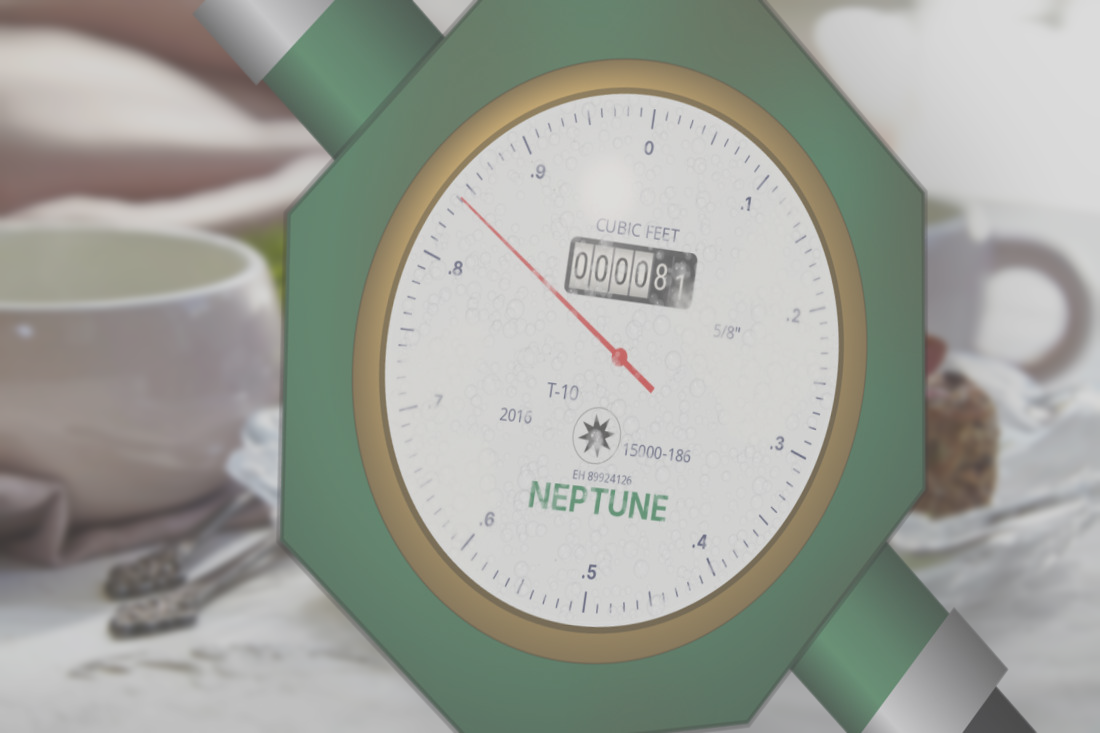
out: 80.84 ft³
